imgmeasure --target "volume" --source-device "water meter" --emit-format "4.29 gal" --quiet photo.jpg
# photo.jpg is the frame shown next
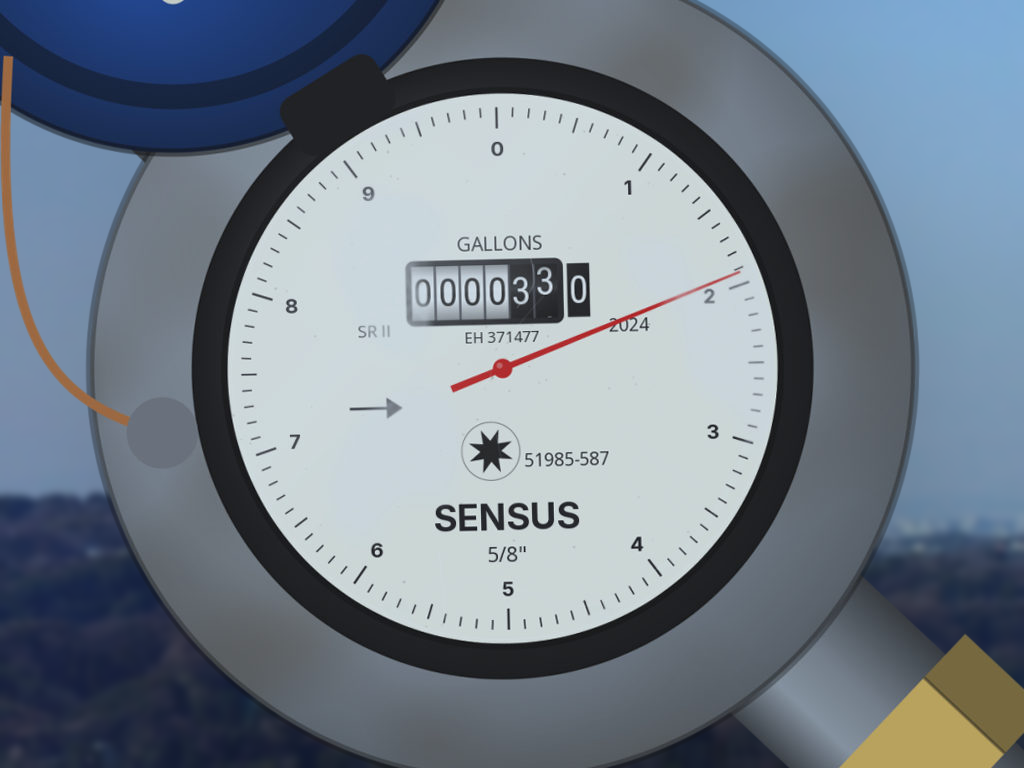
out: 331.9 gal
